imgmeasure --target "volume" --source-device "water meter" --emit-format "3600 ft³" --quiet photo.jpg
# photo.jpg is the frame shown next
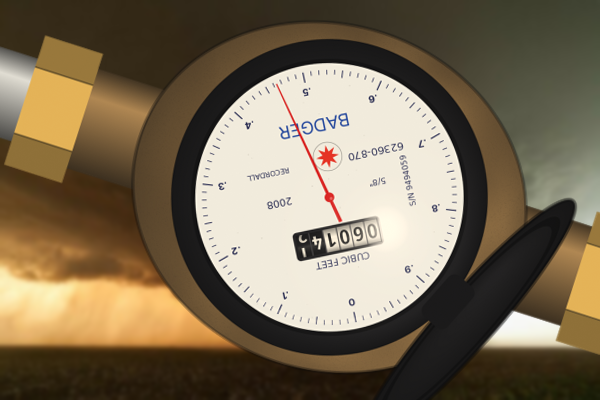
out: 60141.46 ft³
